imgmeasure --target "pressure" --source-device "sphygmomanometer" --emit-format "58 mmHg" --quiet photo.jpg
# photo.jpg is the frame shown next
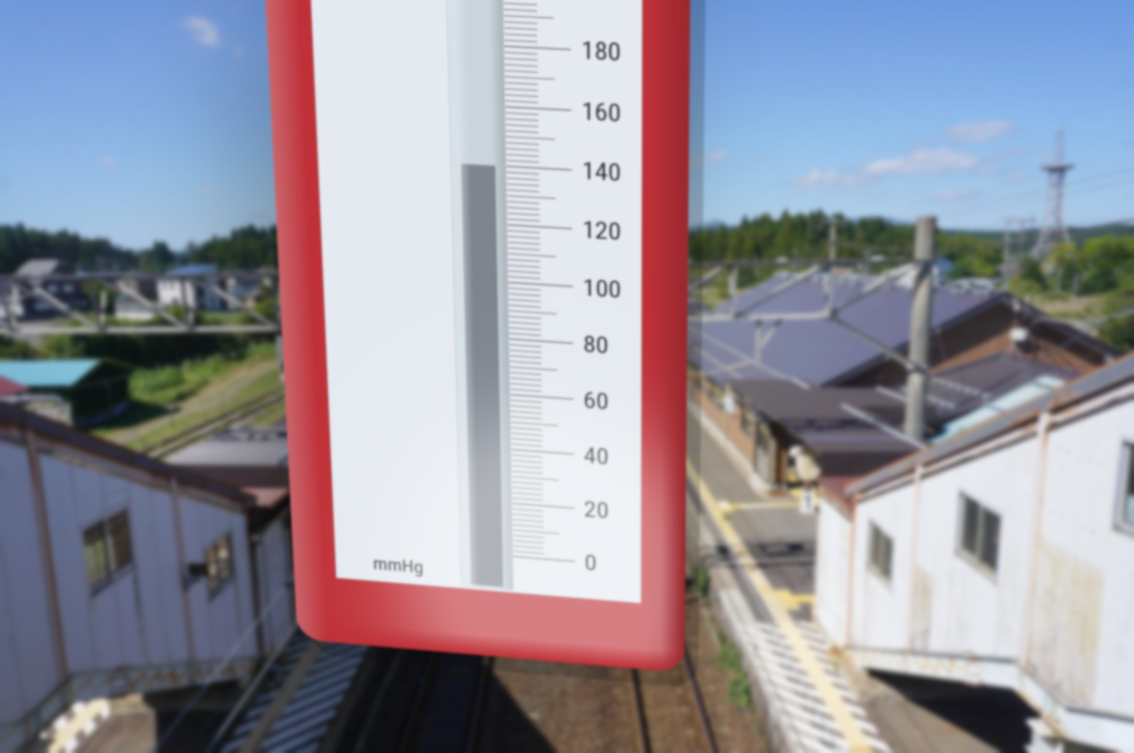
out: 140 mmHg
